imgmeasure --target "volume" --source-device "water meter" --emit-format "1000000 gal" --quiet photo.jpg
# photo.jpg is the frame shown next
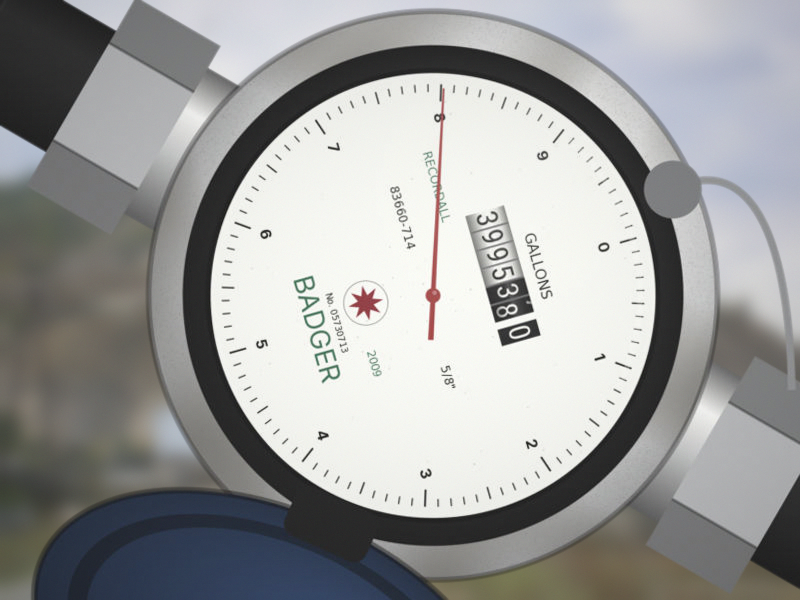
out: 3995378.0 gal
